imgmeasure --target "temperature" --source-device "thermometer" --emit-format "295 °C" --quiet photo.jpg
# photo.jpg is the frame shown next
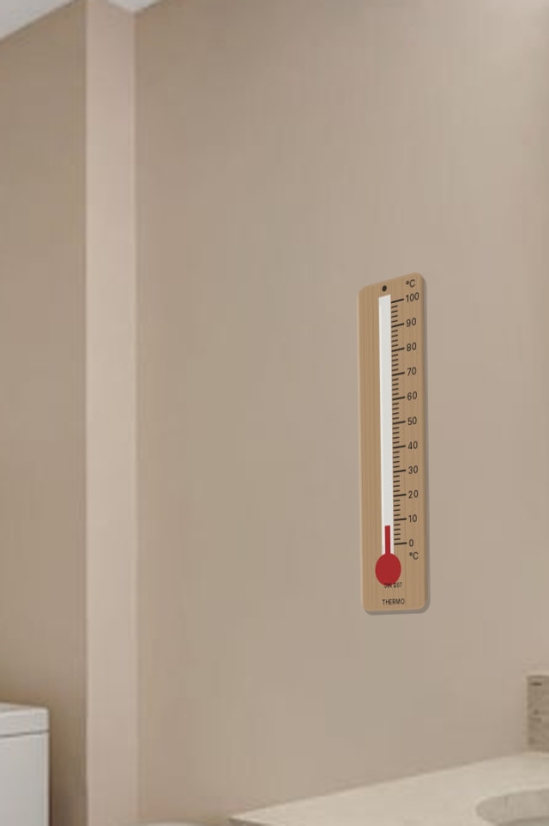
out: 8 °C
